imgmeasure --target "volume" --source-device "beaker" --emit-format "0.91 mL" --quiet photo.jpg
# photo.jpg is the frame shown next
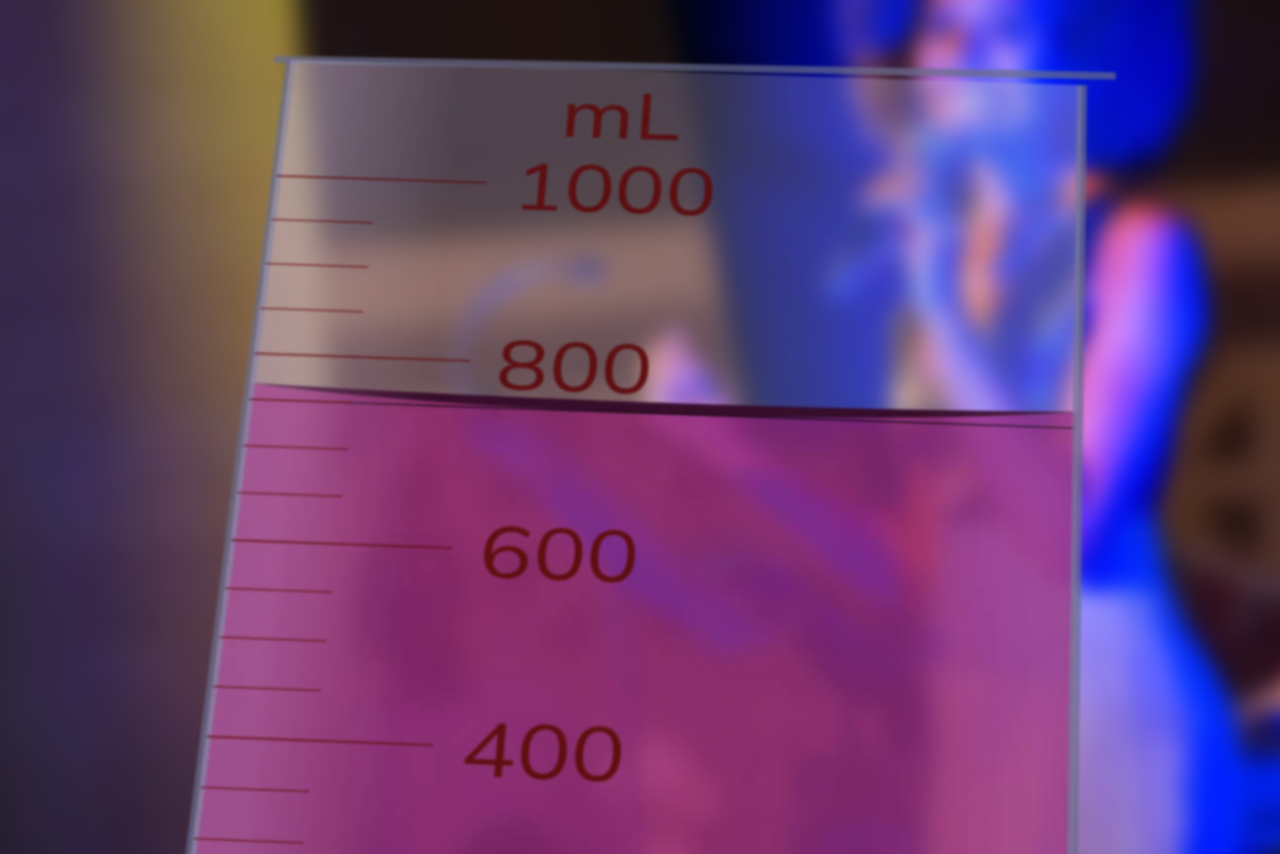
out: 750 mL
